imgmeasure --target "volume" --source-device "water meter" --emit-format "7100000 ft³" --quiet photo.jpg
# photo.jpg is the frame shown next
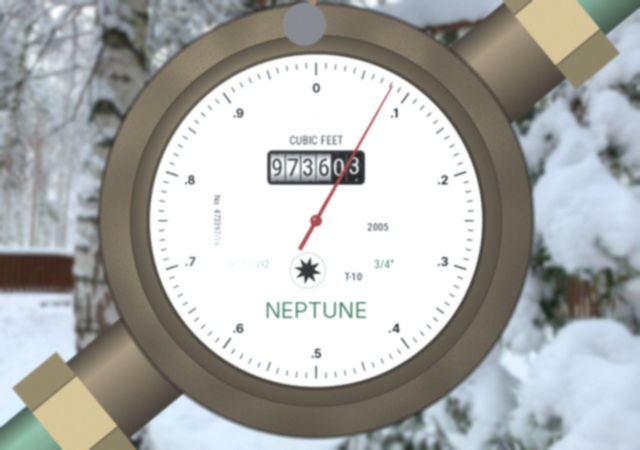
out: 973603.08 ft³
